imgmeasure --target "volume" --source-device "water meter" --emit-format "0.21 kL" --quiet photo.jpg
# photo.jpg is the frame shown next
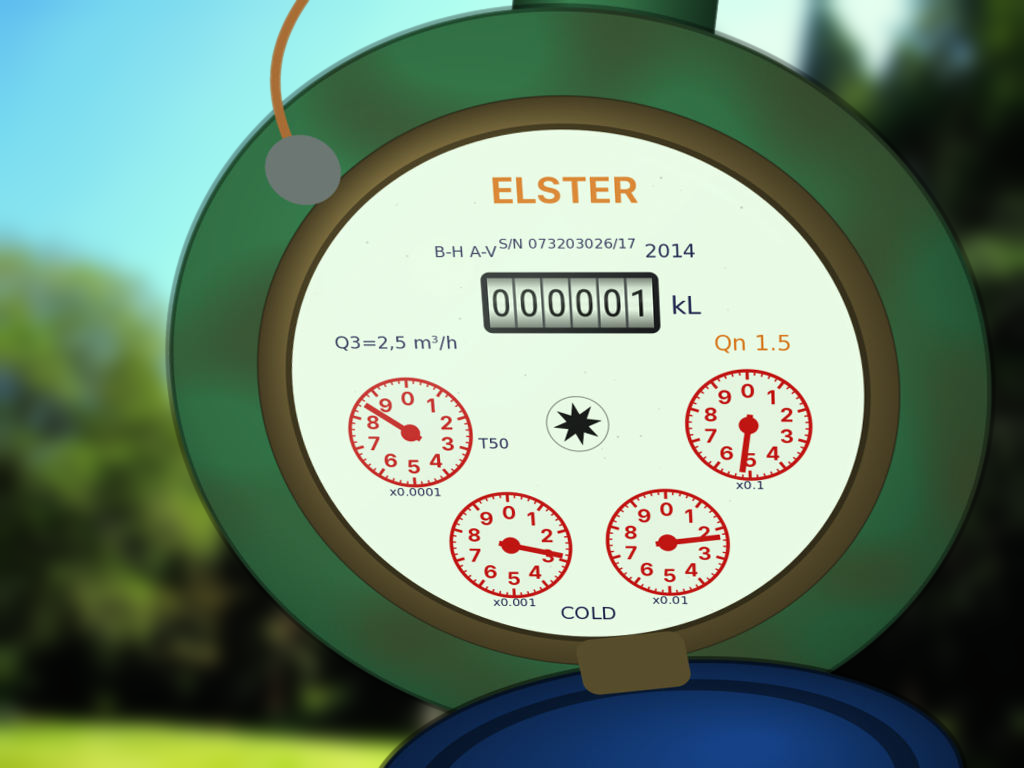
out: 1.5228 kL
